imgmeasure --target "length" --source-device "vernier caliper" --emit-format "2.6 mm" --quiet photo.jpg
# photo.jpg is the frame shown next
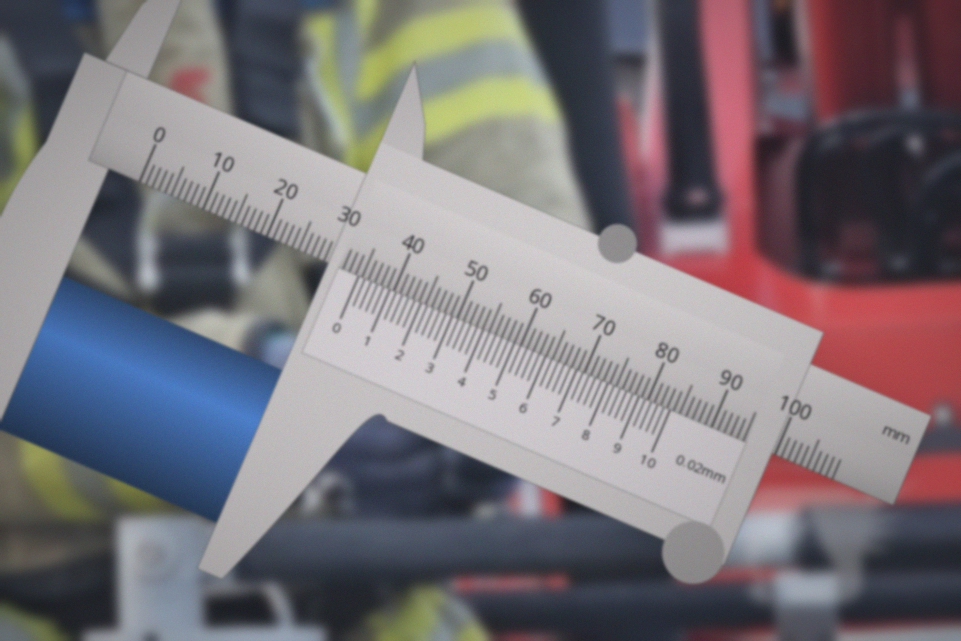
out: 34.5 mm
